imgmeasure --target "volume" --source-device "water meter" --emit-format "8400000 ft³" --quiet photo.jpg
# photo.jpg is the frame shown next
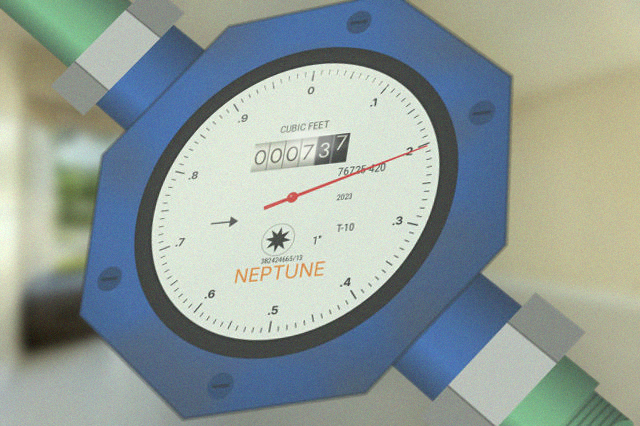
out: 737.20 ft³
